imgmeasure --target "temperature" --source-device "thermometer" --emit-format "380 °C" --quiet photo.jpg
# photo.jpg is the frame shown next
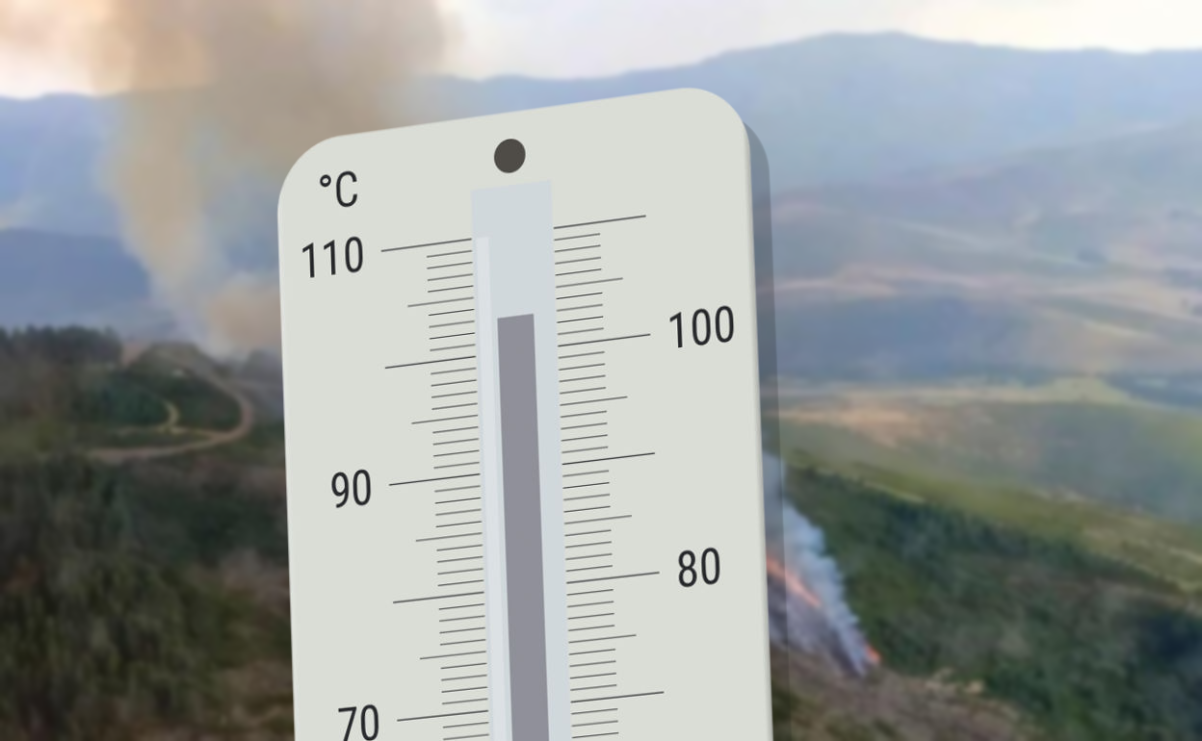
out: 103 °C
